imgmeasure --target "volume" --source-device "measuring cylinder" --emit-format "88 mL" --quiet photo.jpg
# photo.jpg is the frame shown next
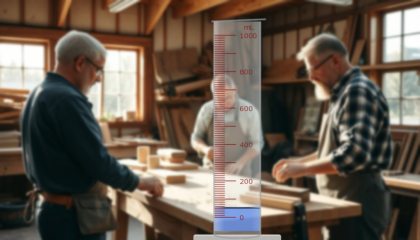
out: 50 mL
